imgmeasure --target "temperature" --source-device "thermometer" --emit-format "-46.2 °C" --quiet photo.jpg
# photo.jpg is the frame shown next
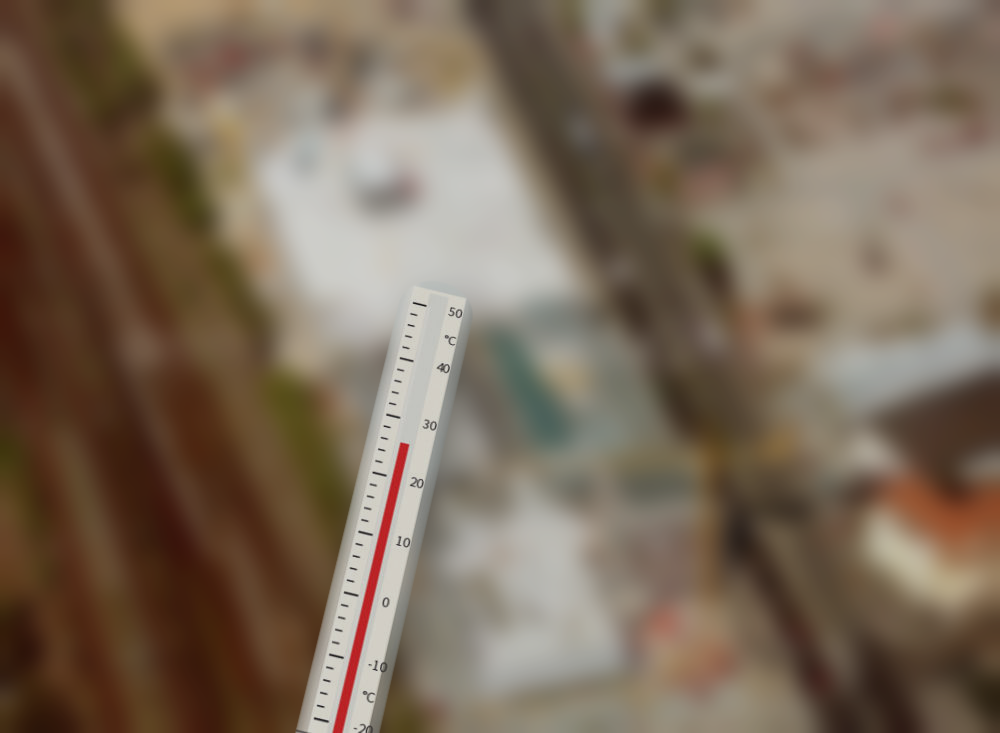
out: 26 °C
